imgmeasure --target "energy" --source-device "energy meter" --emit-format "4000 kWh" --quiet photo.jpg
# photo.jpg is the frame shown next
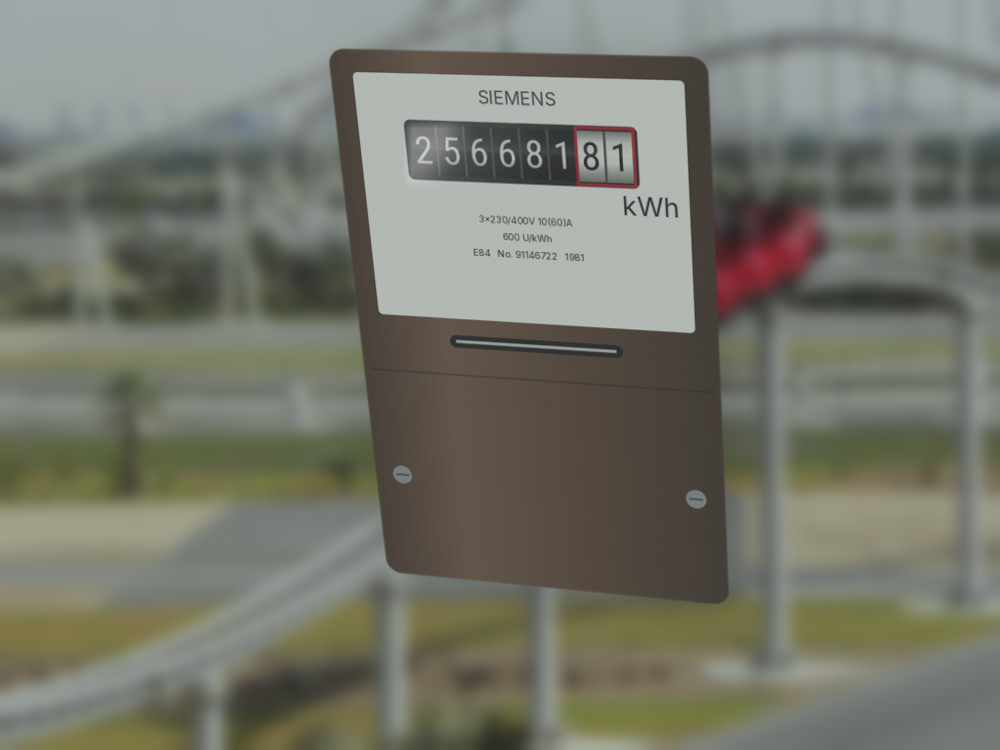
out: 256681.81 kWh
